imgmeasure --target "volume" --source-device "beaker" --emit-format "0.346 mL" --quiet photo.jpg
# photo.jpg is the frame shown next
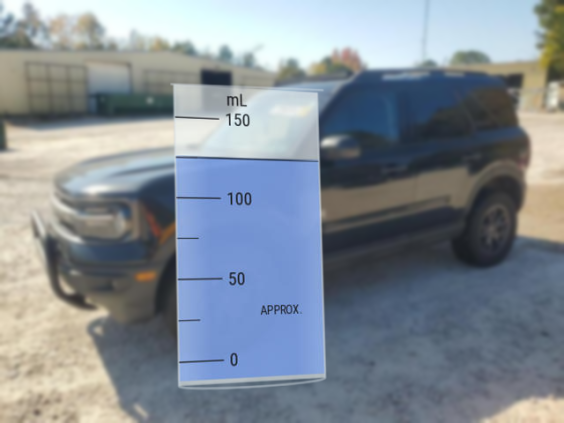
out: 125 mL
